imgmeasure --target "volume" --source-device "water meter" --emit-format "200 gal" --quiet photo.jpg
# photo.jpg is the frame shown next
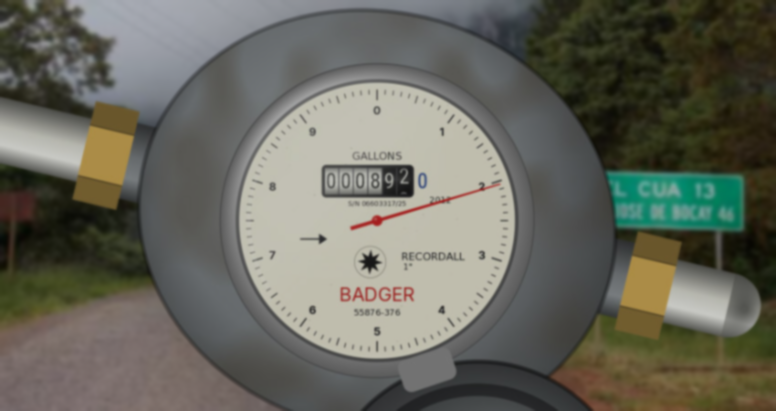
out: 8922.0 gal
